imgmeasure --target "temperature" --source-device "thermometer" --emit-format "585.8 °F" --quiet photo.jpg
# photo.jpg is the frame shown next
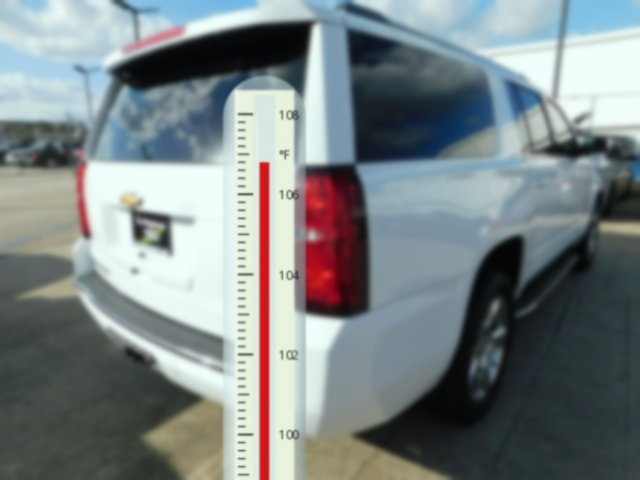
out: 106.8 °F
